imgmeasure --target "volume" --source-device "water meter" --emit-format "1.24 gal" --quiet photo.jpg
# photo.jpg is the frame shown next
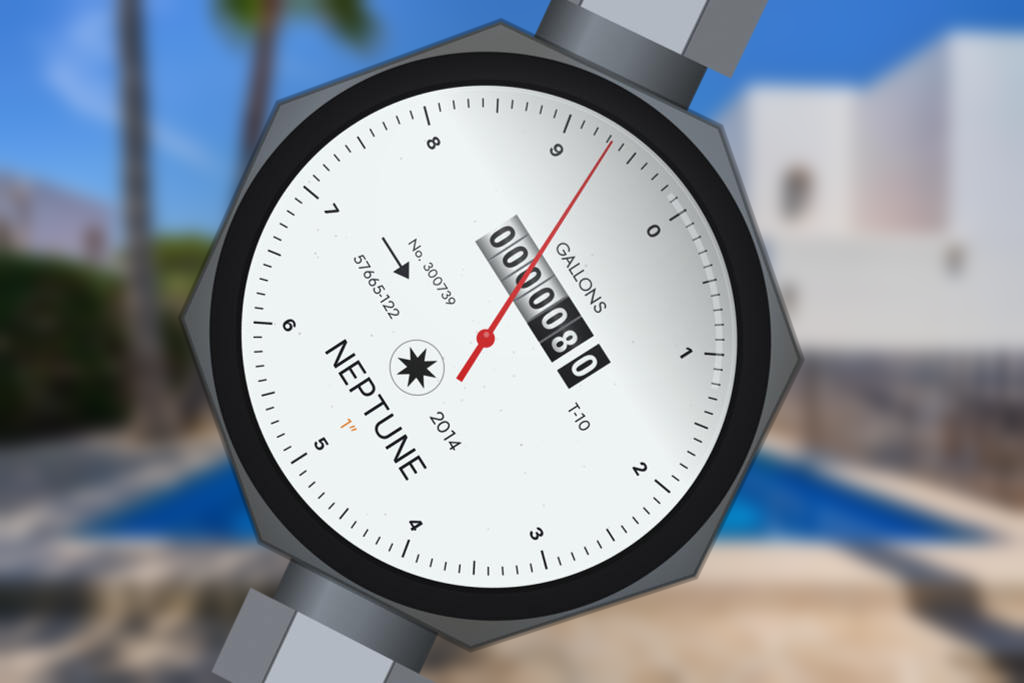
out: 79.3 gal
